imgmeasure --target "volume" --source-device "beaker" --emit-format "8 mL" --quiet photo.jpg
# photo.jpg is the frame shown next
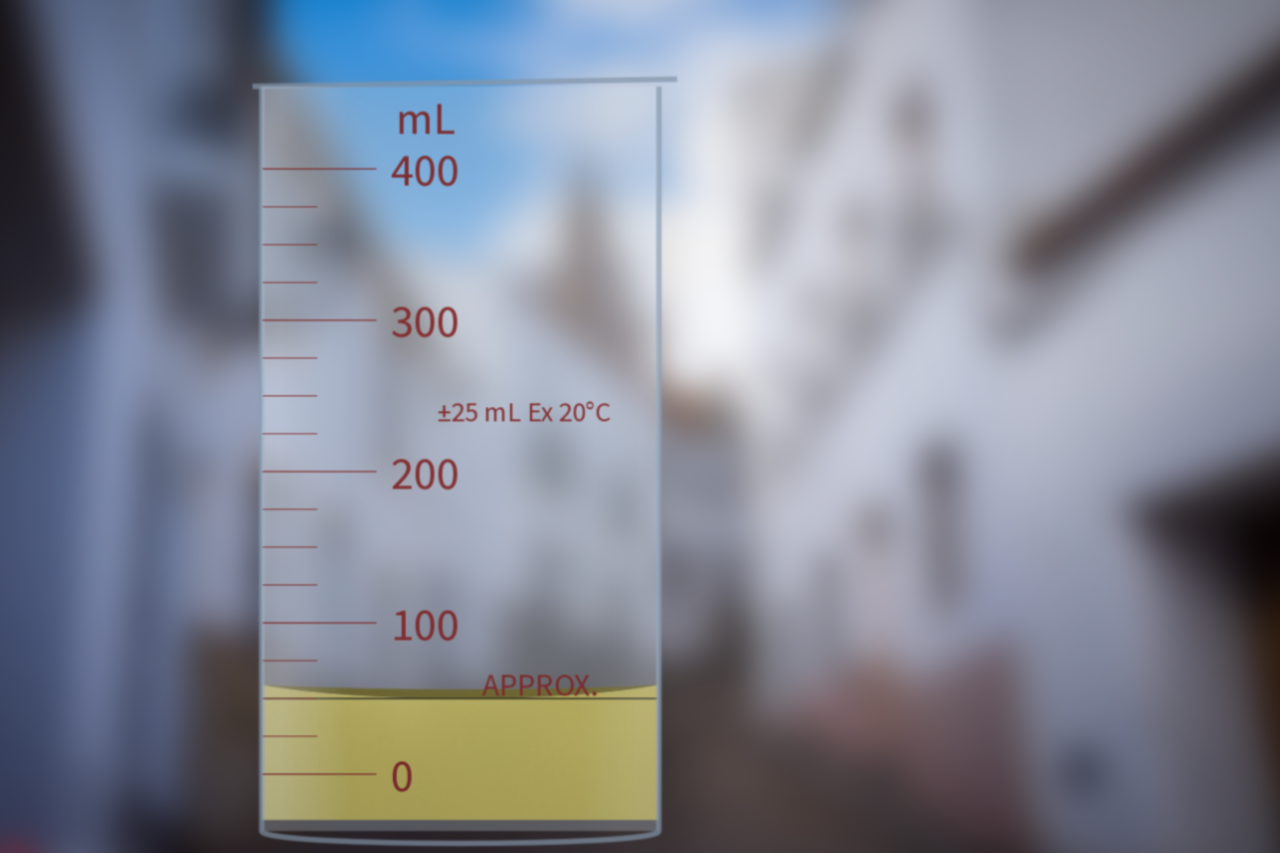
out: 50 mL
